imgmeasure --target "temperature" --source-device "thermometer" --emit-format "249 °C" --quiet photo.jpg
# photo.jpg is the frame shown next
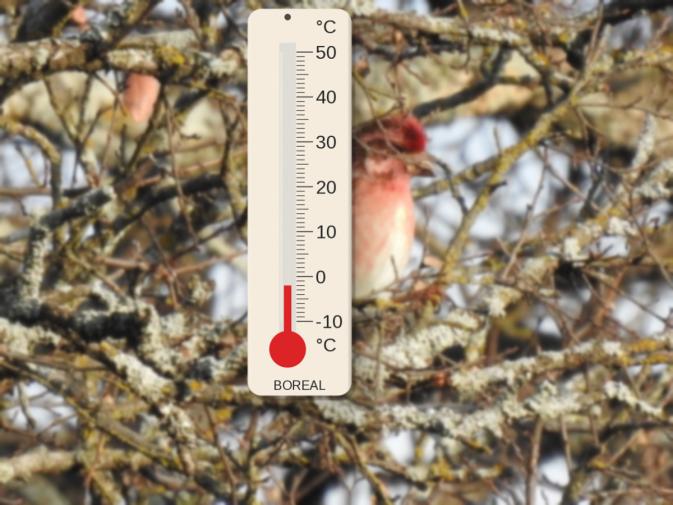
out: -2 °C
